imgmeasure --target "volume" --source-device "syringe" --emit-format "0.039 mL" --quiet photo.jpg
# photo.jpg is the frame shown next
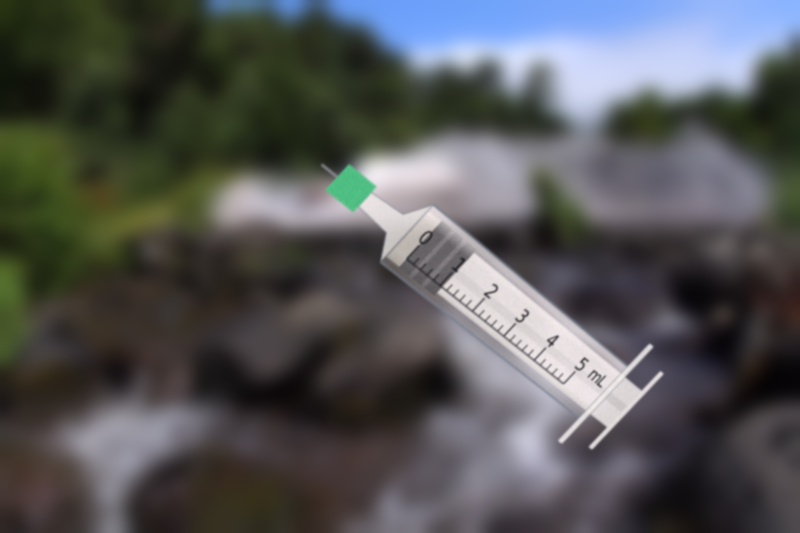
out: 0 mL
